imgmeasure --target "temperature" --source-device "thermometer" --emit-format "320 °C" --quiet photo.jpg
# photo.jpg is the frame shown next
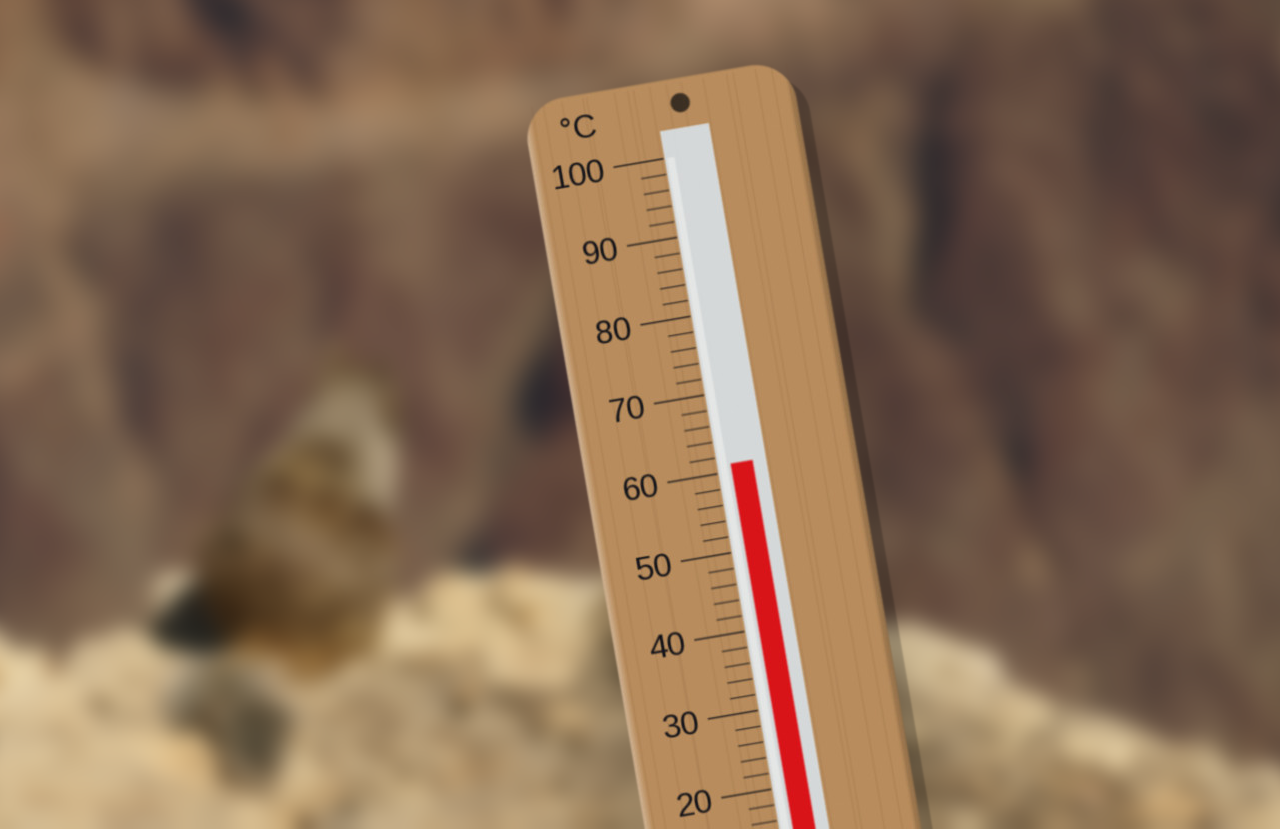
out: 61 °C
